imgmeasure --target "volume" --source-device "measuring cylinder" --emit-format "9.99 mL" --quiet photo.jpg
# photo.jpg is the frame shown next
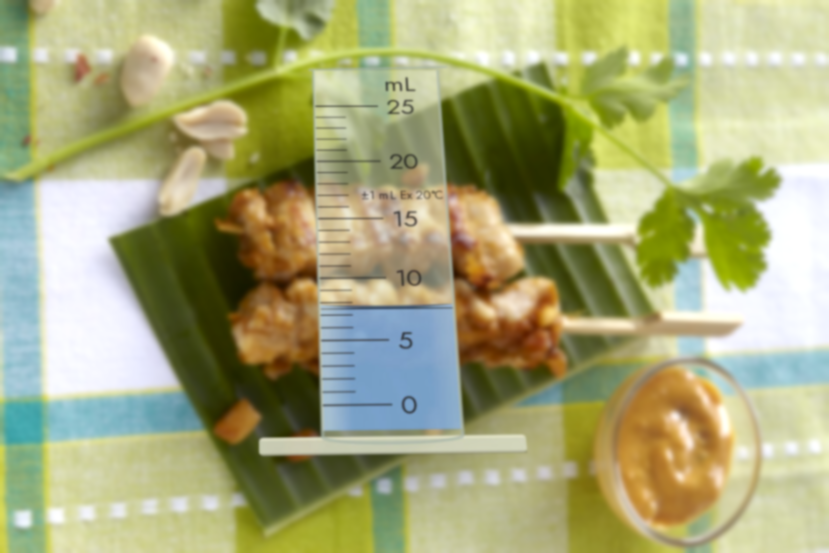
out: 7.5 mL
